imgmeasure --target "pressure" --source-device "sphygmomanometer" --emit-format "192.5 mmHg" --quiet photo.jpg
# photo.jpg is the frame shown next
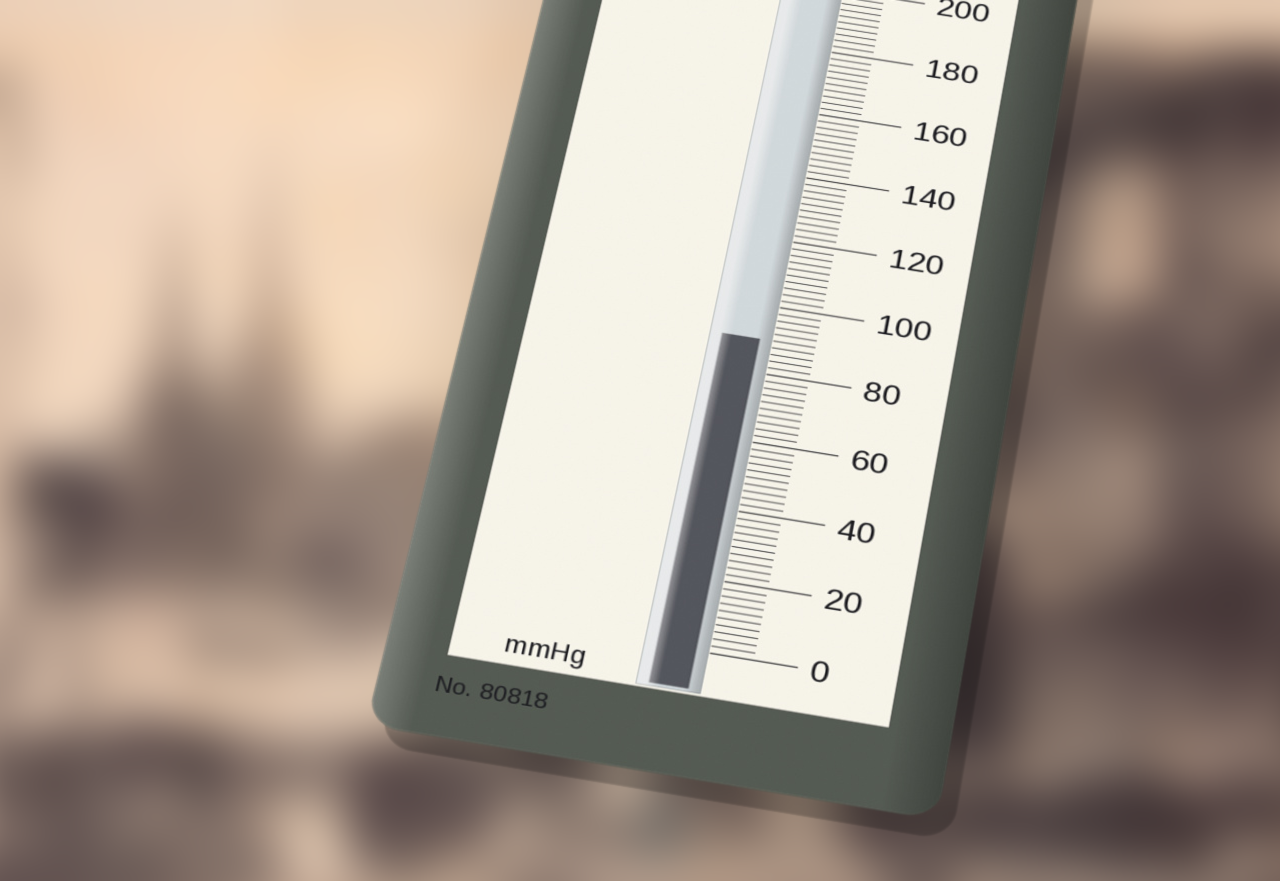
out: 90 mmHg
